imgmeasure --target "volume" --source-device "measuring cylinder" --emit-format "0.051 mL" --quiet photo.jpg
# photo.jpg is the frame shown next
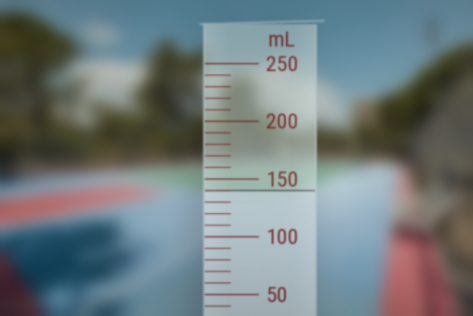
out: 140 mL
